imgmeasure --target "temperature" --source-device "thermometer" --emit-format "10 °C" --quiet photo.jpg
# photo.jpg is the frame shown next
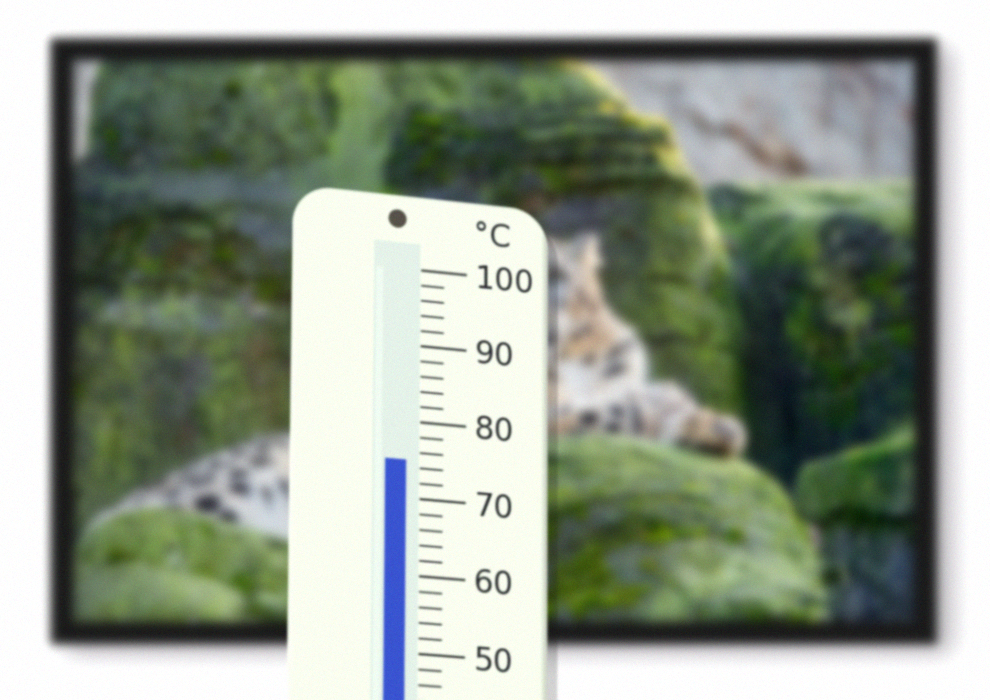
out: 75 °C
